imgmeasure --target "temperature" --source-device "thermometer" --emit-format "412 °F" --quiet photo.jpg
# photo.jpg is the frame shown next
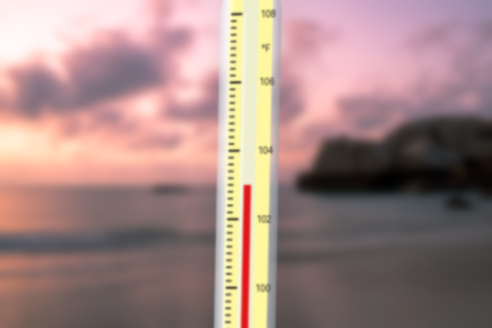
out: 103 °F
